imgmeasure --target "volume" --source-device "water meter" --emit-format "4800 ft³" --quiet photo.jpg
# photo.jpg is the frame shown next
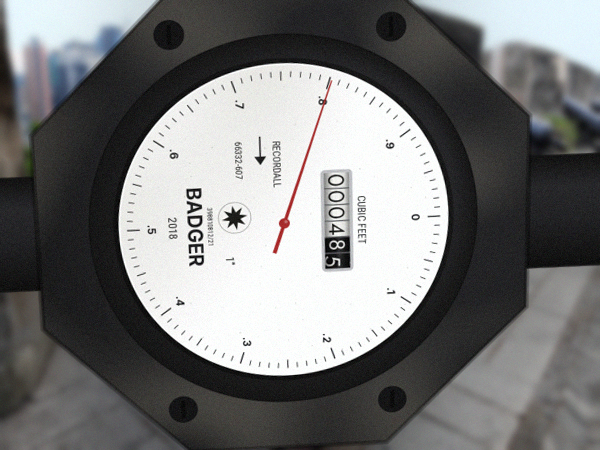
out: 484.80 ft³
